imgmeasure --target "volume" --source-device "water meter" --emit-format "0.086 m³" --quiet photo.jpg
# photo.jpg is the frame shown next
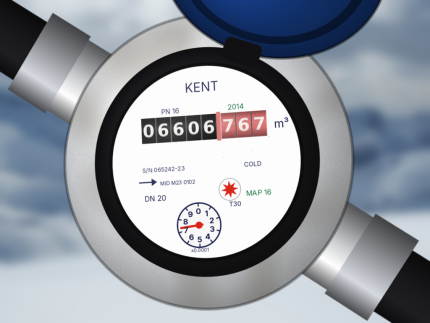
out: 6606.7677 m³
